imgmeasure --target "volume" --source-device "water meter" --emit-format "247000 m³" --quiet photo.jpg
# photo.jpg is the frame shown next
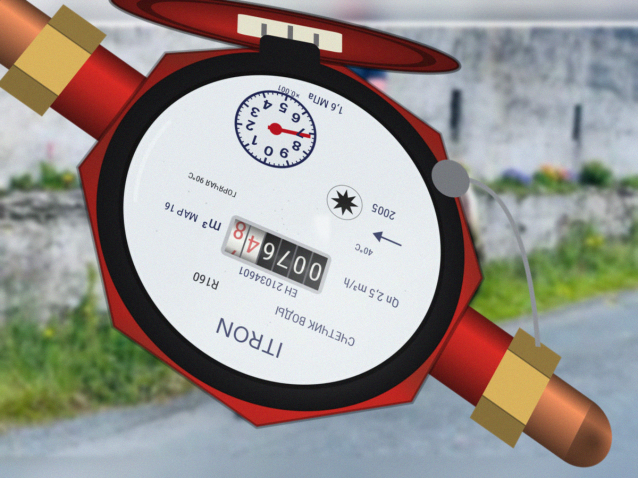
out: 76.477 m³
